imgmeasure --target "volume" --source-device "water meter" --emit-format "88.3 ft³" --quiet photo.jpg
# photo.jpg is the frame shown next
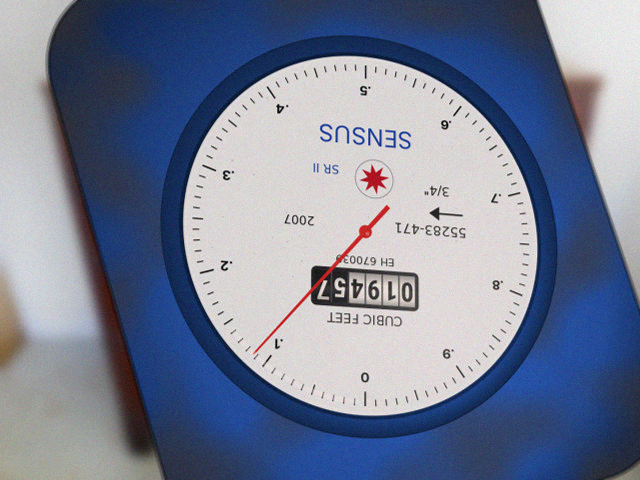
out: 19457.11 ft³
